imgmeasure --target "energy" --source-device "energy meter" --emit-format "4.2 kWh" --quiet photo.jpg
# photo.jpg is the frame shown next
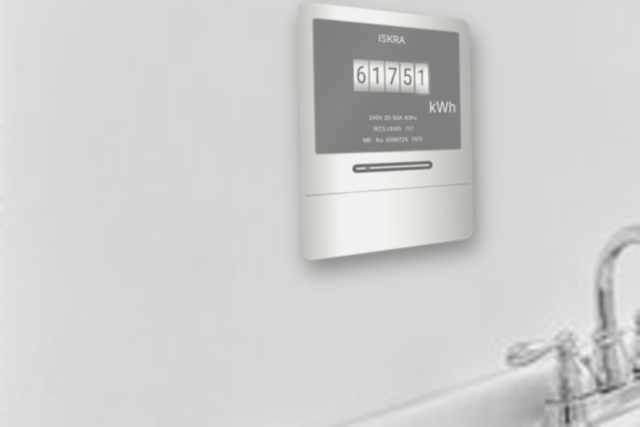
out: 6175.1 kWh
